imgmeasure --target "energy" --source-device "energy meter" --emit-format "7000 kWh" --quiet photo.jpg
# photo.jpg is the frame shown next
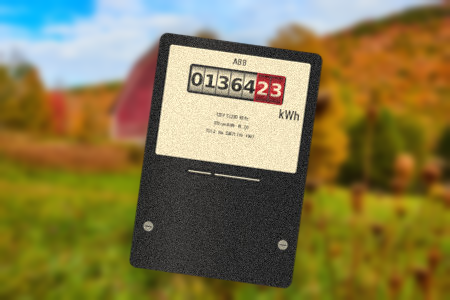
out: 1364.23 kWh
